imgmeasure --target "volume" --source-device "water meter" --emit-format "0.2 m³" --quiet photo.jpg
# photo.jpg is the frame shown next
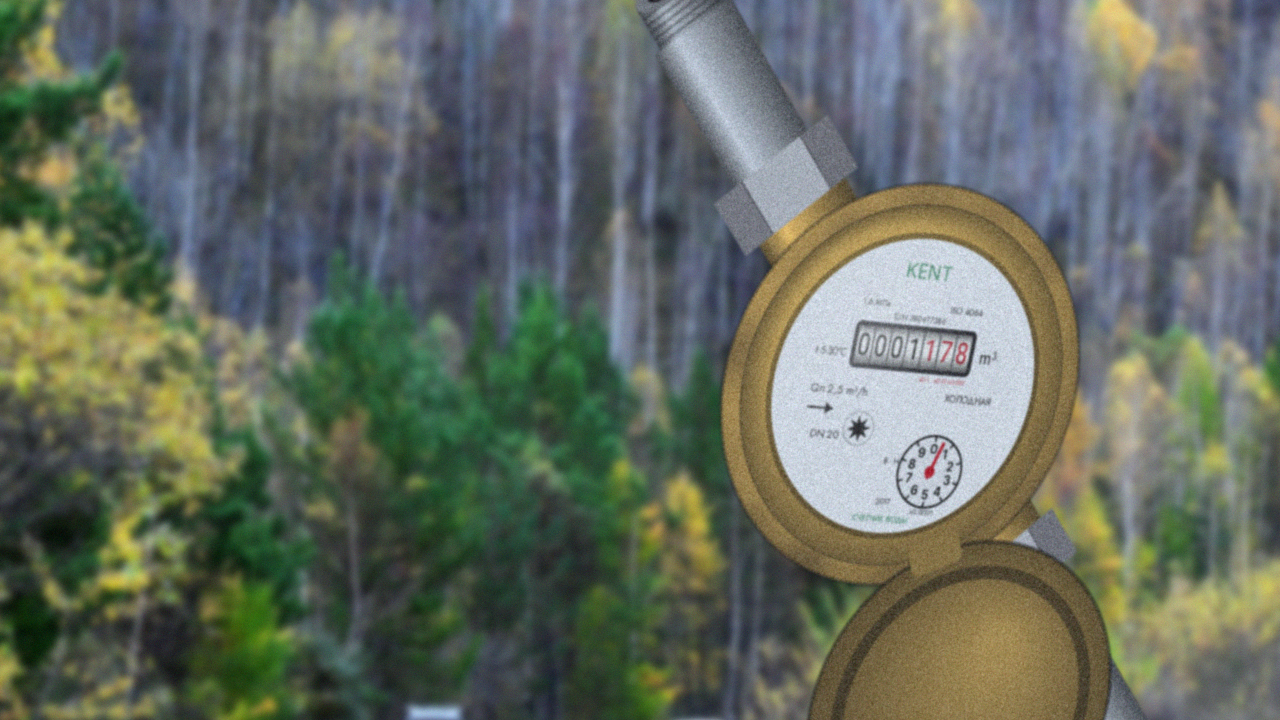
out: 1.1780 m³
